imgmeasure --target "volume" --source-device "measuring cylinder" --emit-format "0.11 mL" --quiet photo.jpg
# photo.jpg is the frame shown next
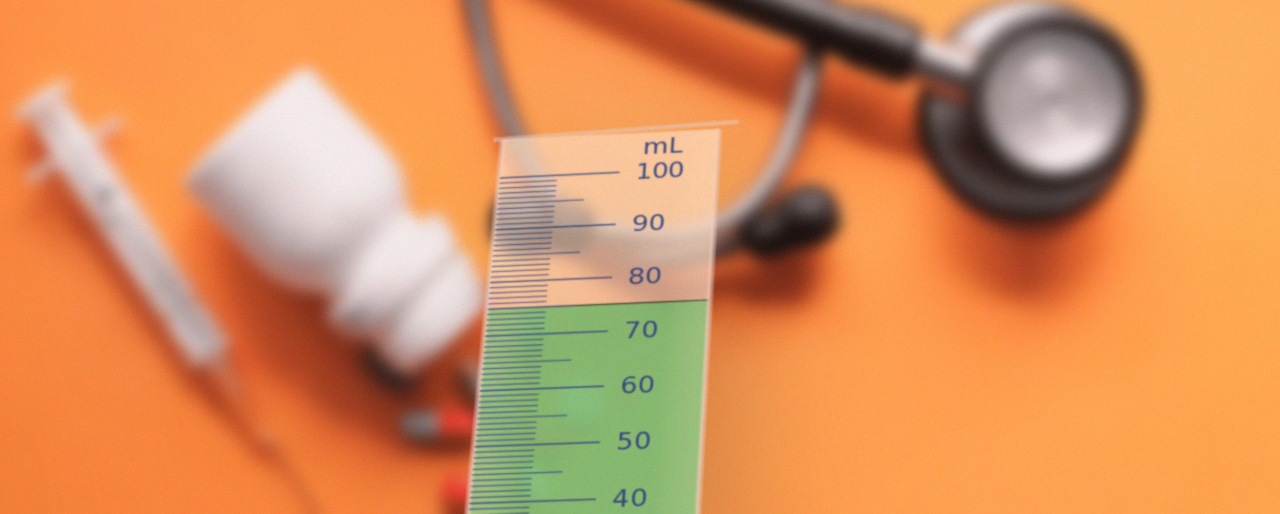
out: 75 mL
